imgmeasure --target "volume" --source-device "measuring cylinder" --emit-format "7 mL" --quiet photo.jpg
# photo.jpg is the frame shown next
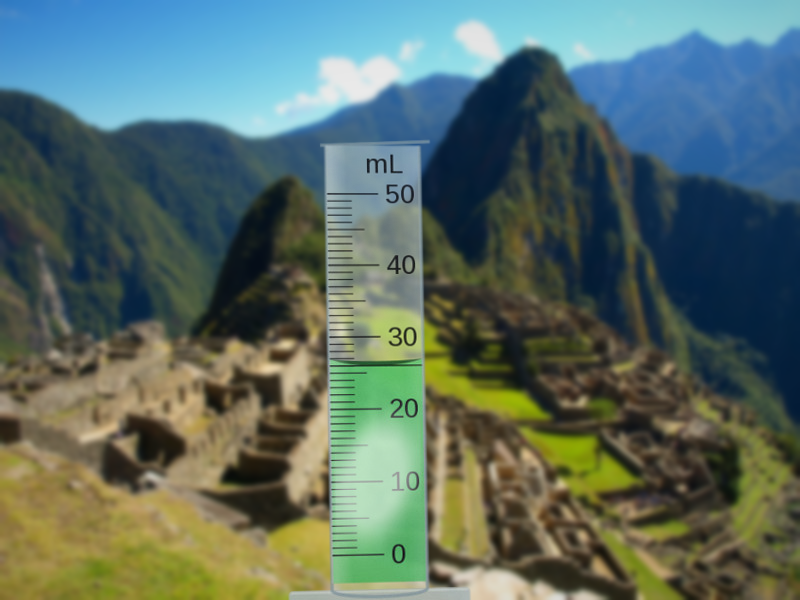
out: 26 mL
